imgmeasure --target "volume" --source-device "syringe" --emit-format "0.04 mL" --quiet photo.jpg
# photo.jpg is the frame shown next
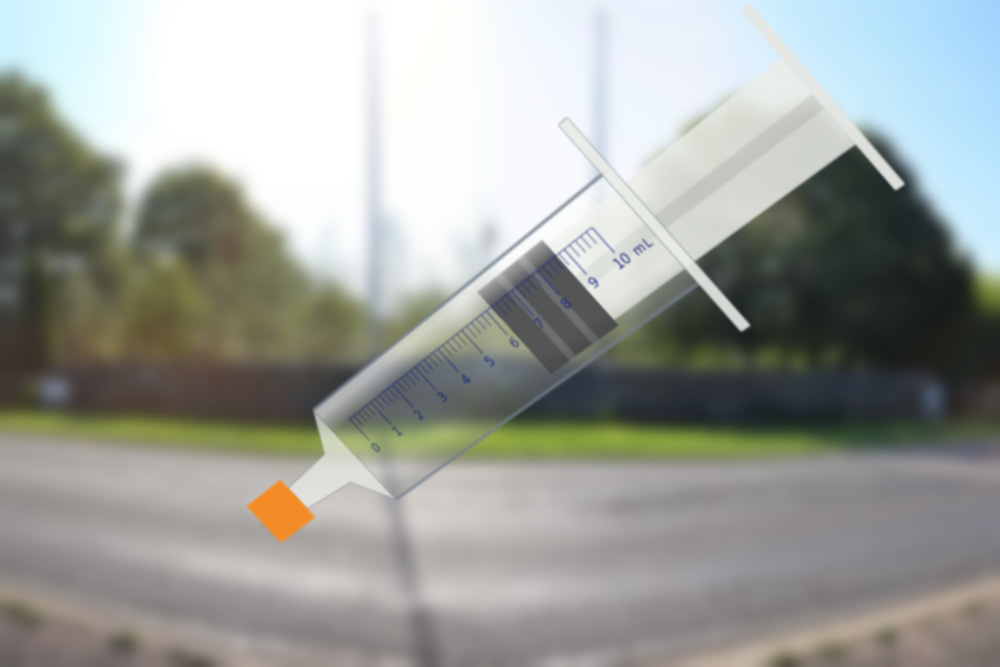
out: 6.2 mL
